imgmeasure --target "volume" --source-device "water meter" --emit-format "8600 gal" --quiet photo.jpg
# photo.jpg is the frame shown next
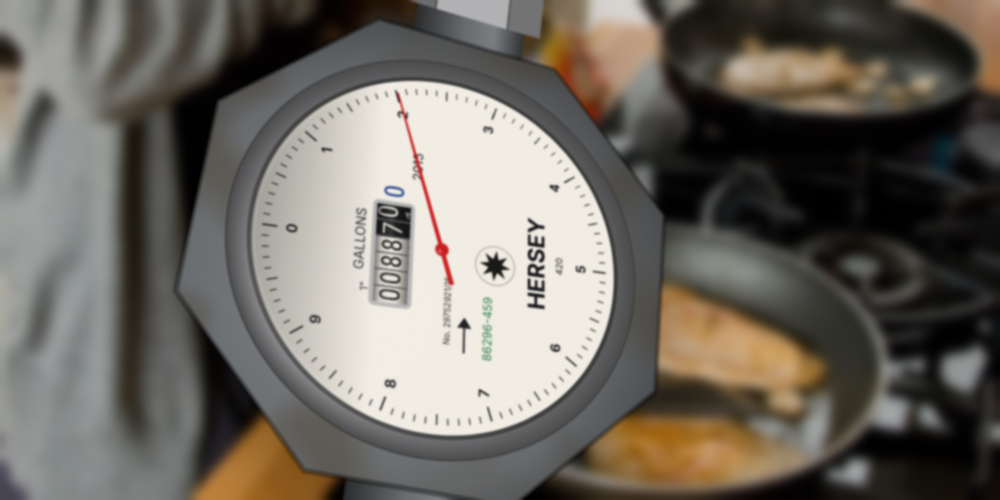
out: 88702.0 gal
